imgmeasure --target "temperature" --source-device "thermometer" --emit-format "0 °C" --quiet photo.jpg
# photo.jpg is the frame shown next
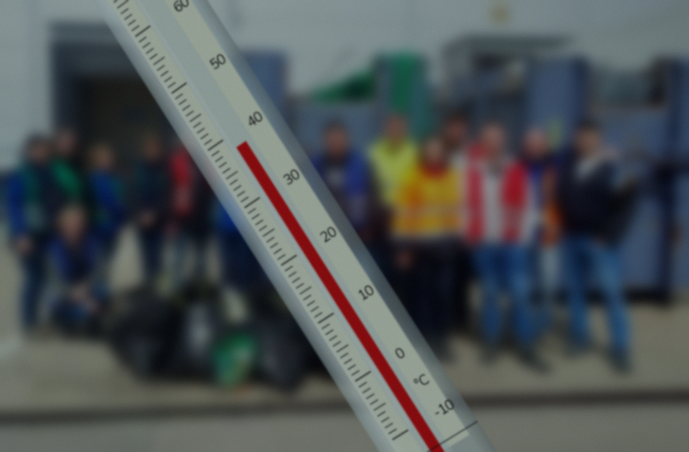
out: 38 °C
